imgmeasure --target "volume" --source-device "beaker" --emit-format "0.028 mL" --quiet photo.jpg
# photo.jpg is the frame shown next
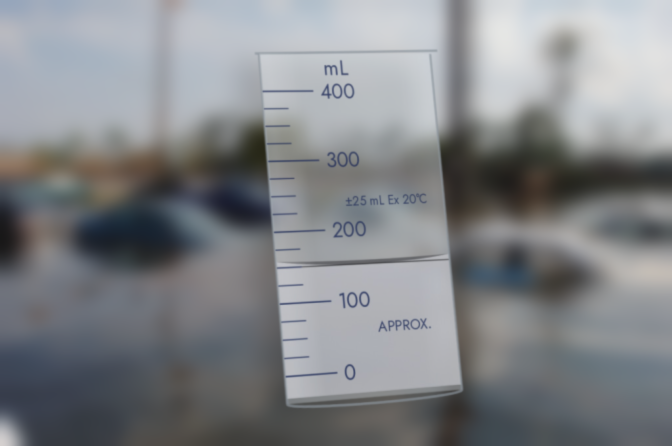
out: 150 mL
